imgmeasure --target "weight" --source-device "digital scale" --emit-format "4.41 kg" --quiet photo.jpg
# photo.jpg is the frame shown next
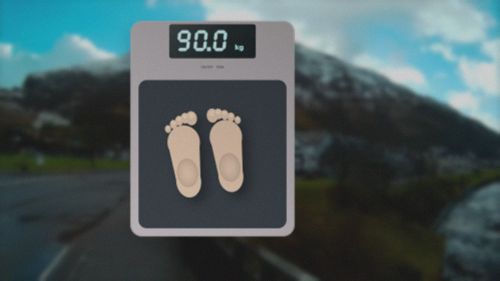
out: 90.0 kg
